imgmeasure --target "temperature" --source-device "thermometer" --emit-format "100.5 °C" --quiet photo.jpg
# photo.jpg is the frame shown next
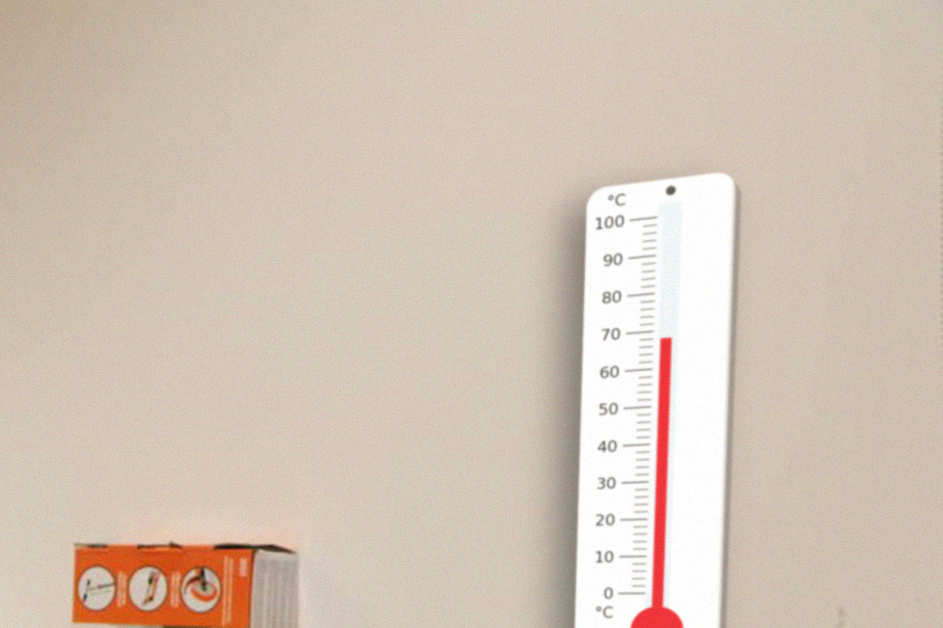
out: 68 °C
